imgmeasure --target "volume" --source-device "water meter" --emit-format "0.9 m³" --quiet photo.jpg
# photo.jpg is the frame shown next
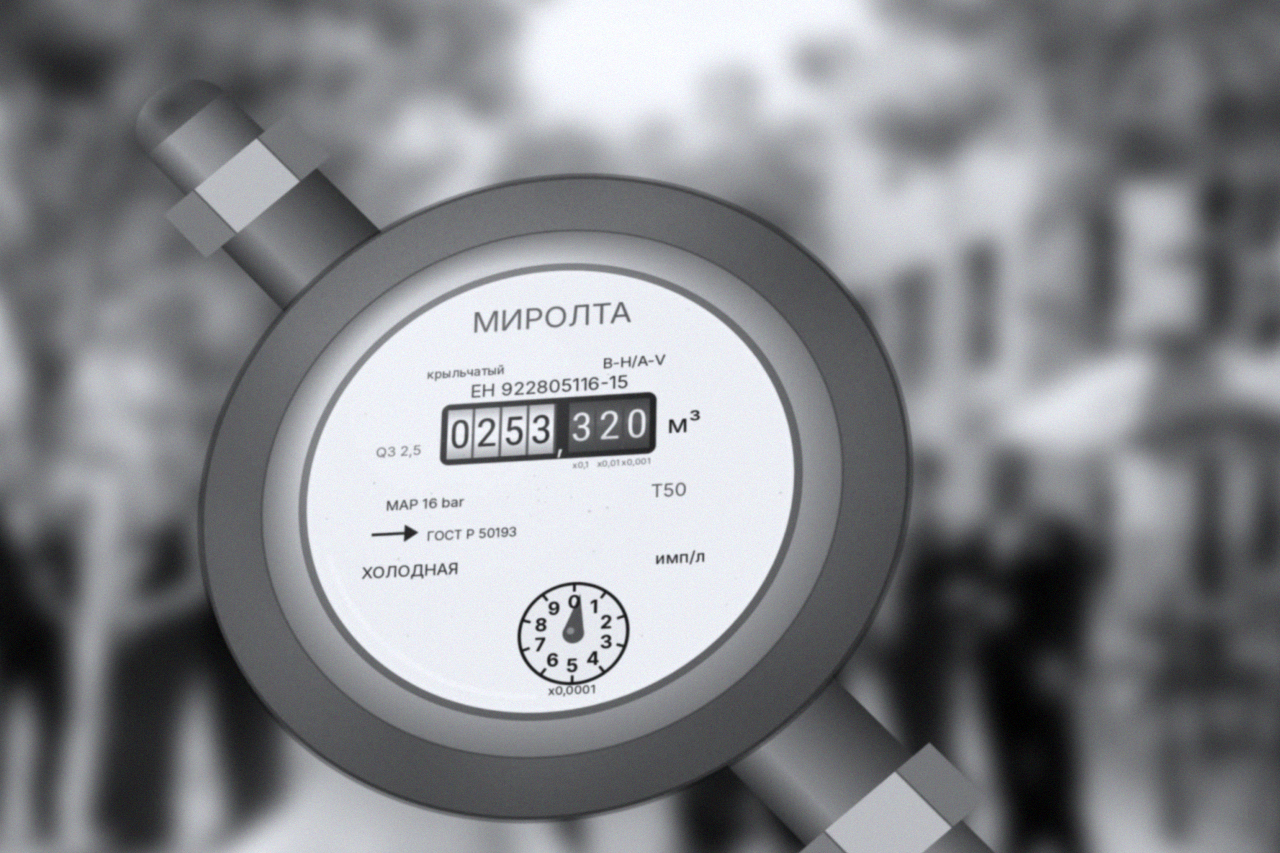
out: 253.3200 m³
